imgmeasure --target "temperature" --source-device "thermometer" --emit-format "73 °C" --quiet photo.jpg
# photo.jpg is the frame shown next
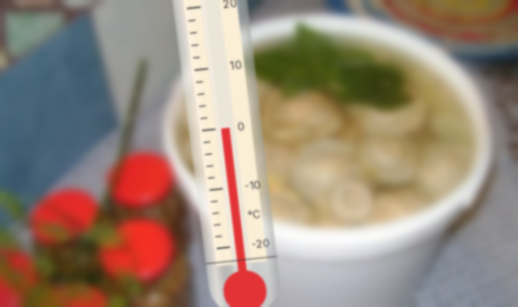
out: 0 °C
